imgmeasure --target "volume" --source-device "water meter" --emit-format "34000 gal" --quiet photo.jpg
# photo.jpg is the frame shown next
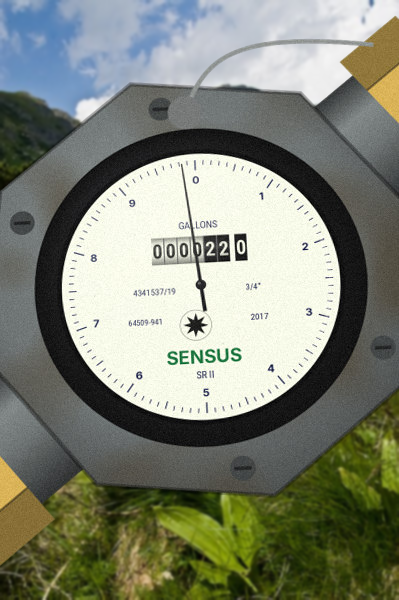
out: 219.8 gal
